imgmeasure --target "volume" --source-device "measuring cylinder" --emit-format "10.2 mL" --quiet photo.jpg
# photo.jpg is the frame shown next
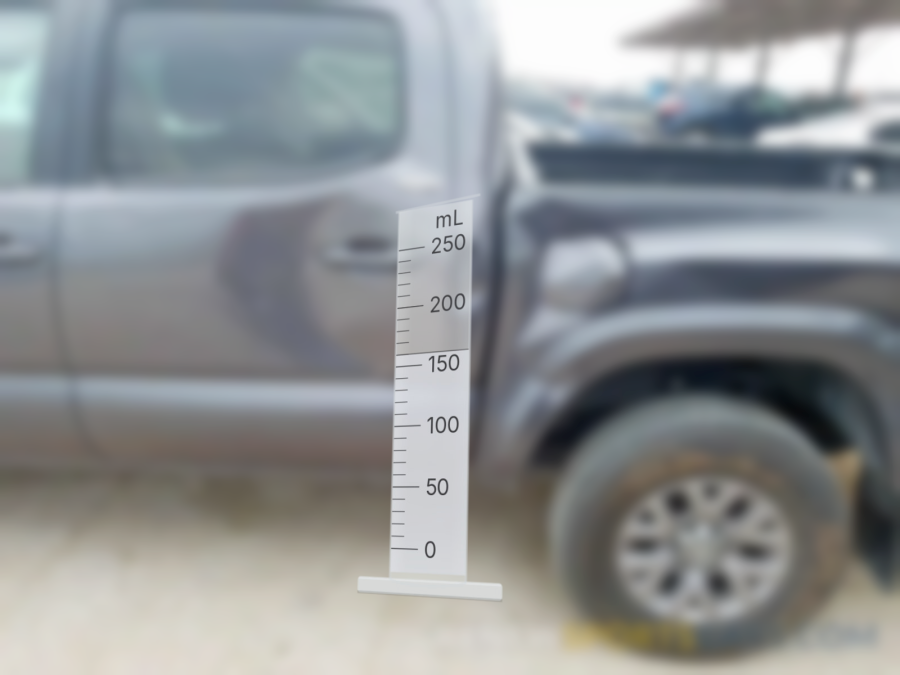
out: 160 mL
